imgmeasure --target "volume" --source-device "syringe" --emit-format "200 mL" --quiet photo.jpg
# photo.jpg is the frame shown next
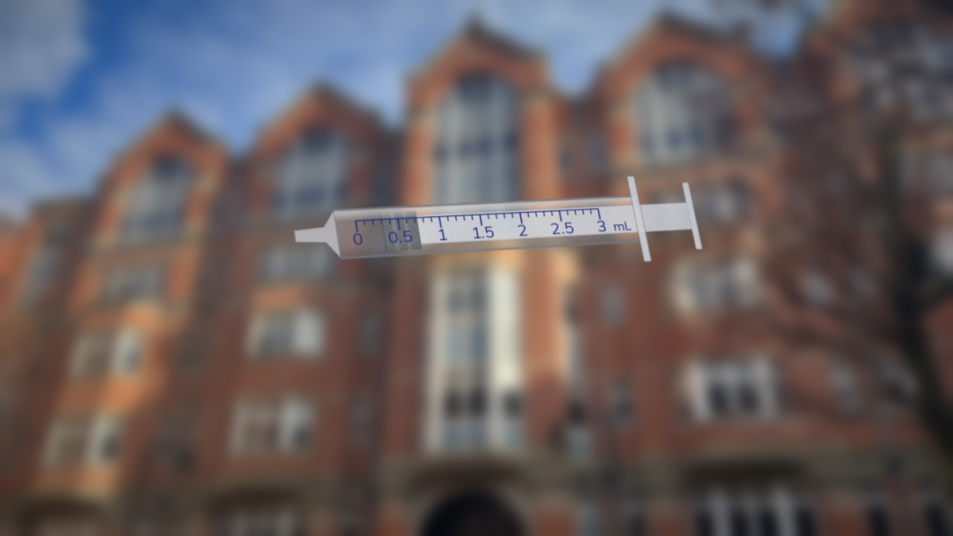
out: 0.3 mL
